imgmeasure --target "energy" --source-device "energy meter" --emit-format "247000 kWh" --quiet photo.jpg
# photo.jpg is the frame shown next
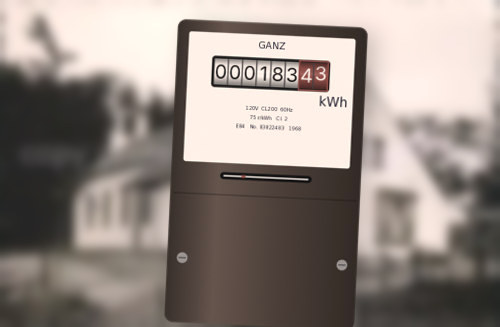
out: 183.43 kWh
